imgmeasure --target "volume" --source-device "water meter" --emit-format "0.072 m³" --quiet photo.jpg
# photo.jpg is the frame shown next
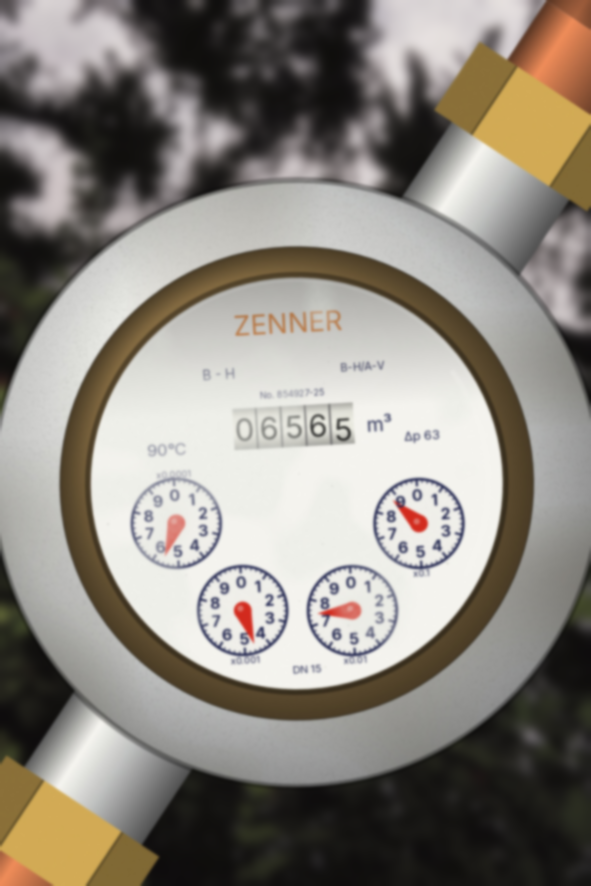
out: 6564.8745 m³
